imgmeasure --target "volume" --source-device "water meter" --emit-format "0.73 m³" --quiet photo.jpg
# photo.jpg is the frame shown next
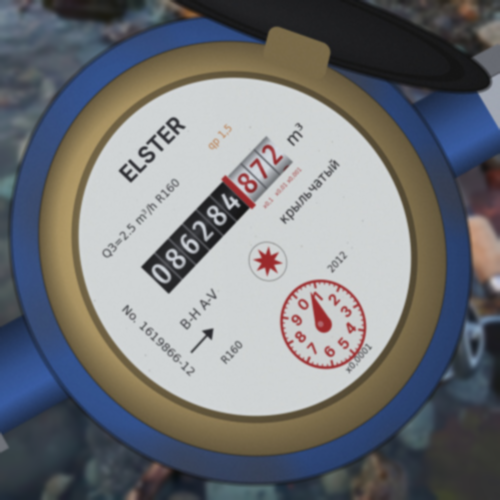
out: 86284.8720 m³
